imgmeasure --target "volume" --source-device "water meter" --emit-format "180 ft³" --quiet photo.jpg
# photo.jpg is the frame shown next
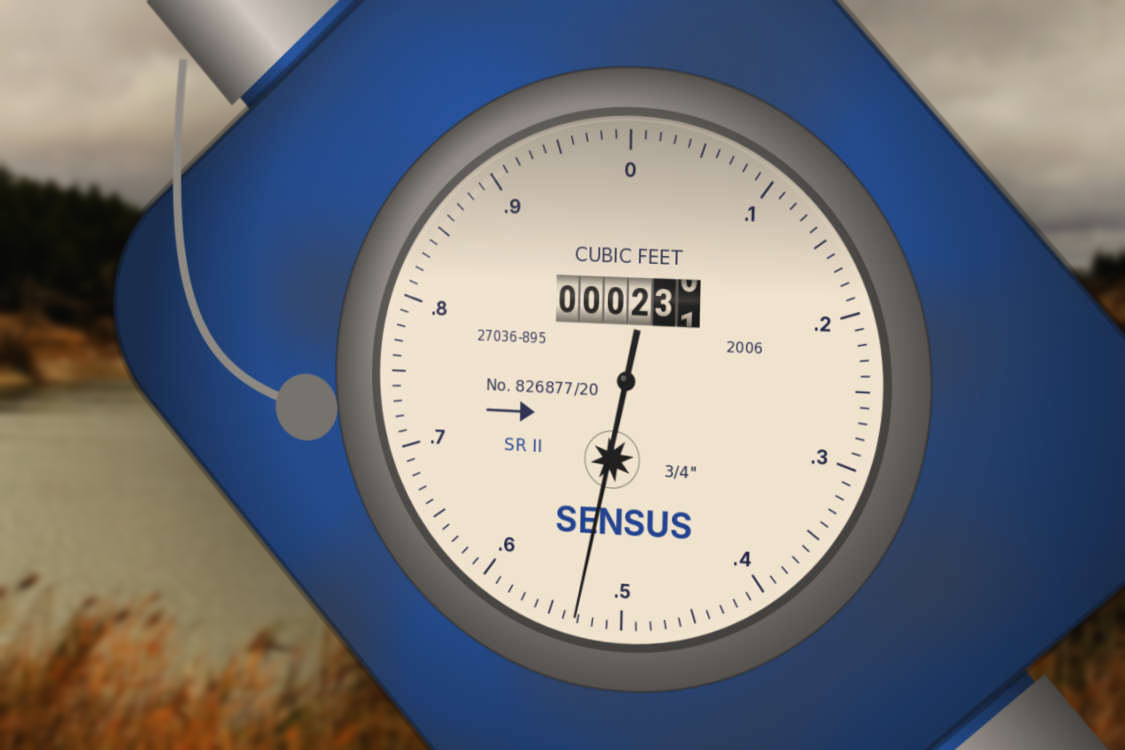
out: 230.53 ft³
